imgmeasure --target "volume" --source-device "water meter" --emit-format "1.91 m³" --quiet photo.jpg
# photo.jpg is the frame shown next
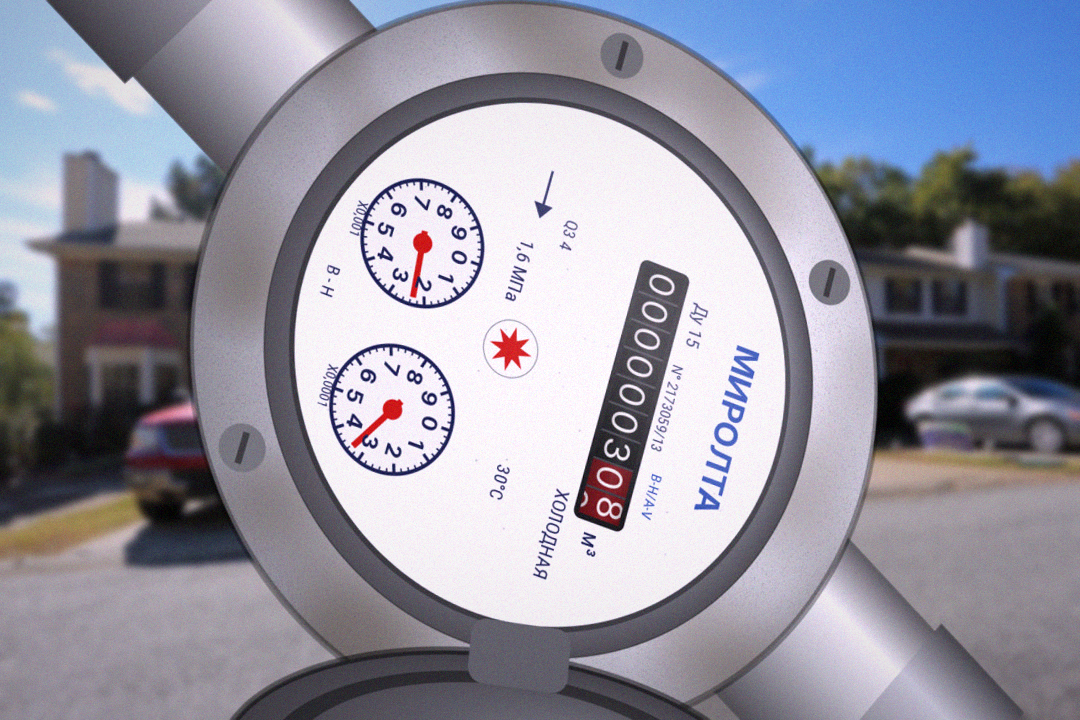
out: 3.0823 m³
